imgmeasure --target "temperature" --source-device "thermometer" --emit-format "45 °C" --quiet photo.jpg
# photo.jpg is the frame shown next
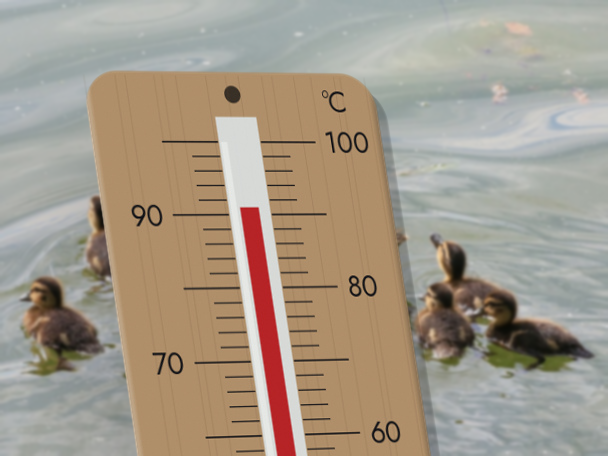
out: 91 °C
